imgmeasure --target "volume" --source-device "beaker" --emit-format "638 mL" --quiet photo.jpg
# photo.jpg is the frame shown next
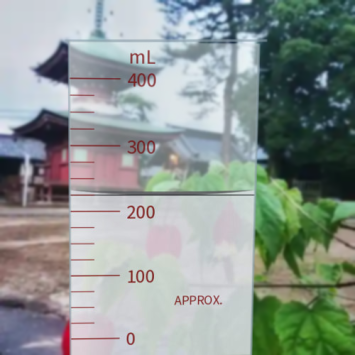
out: 225 mL
